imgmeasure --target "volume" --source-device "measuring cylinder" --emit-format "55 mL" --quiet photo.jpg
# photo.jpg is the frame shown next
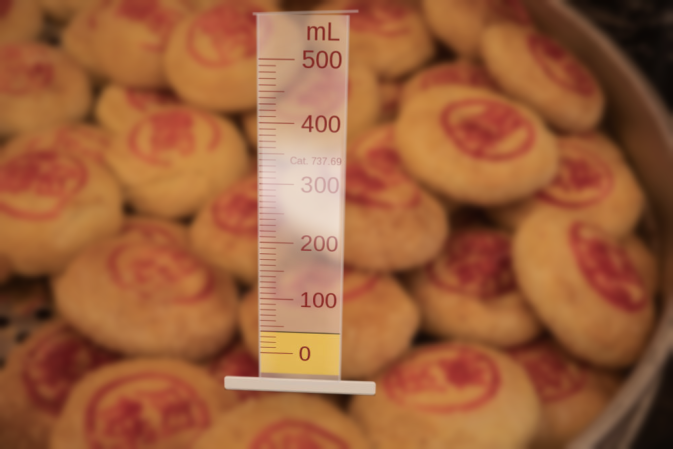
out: 40 mL
